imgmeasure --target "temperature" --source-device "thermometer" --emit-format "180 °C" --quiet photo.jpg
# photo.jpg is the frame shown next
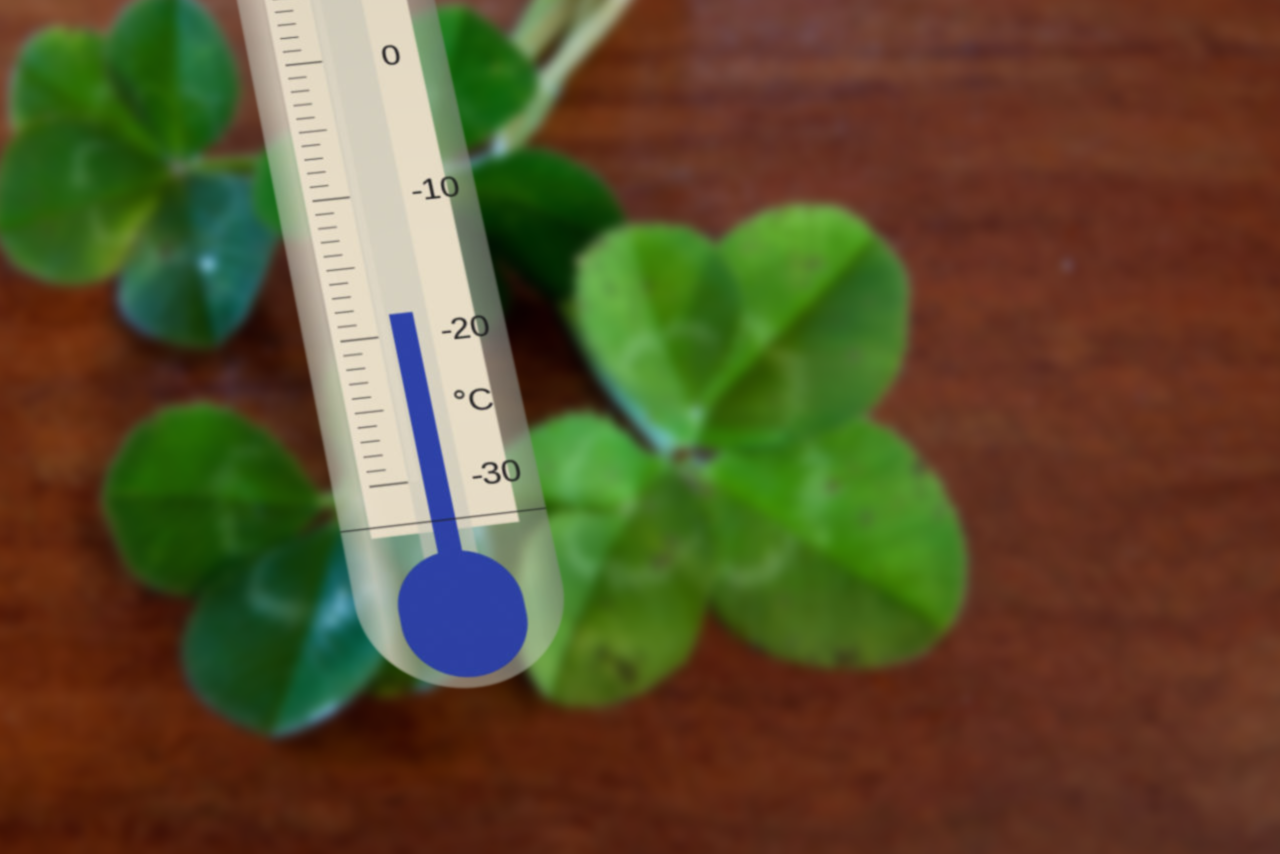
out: -18.5 °C
